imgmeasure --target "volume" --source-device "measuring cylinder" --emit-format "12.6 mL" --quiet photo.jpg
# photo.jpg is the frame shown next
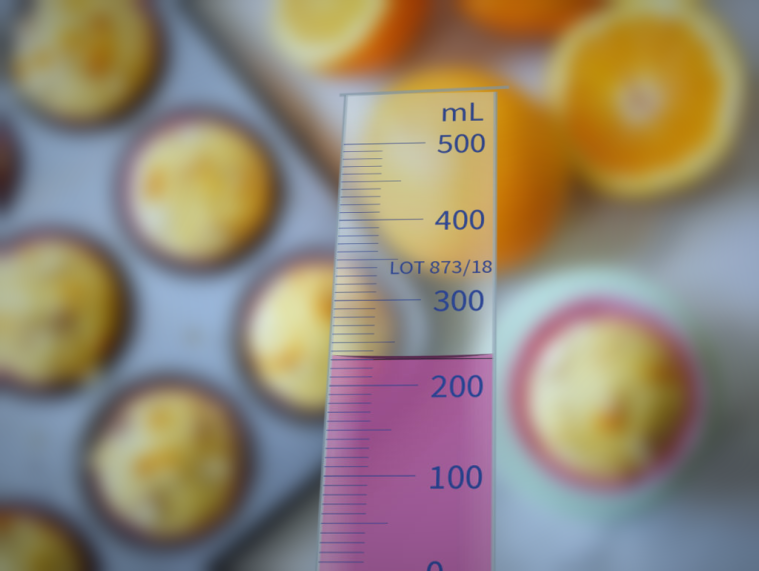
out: 230 mL
